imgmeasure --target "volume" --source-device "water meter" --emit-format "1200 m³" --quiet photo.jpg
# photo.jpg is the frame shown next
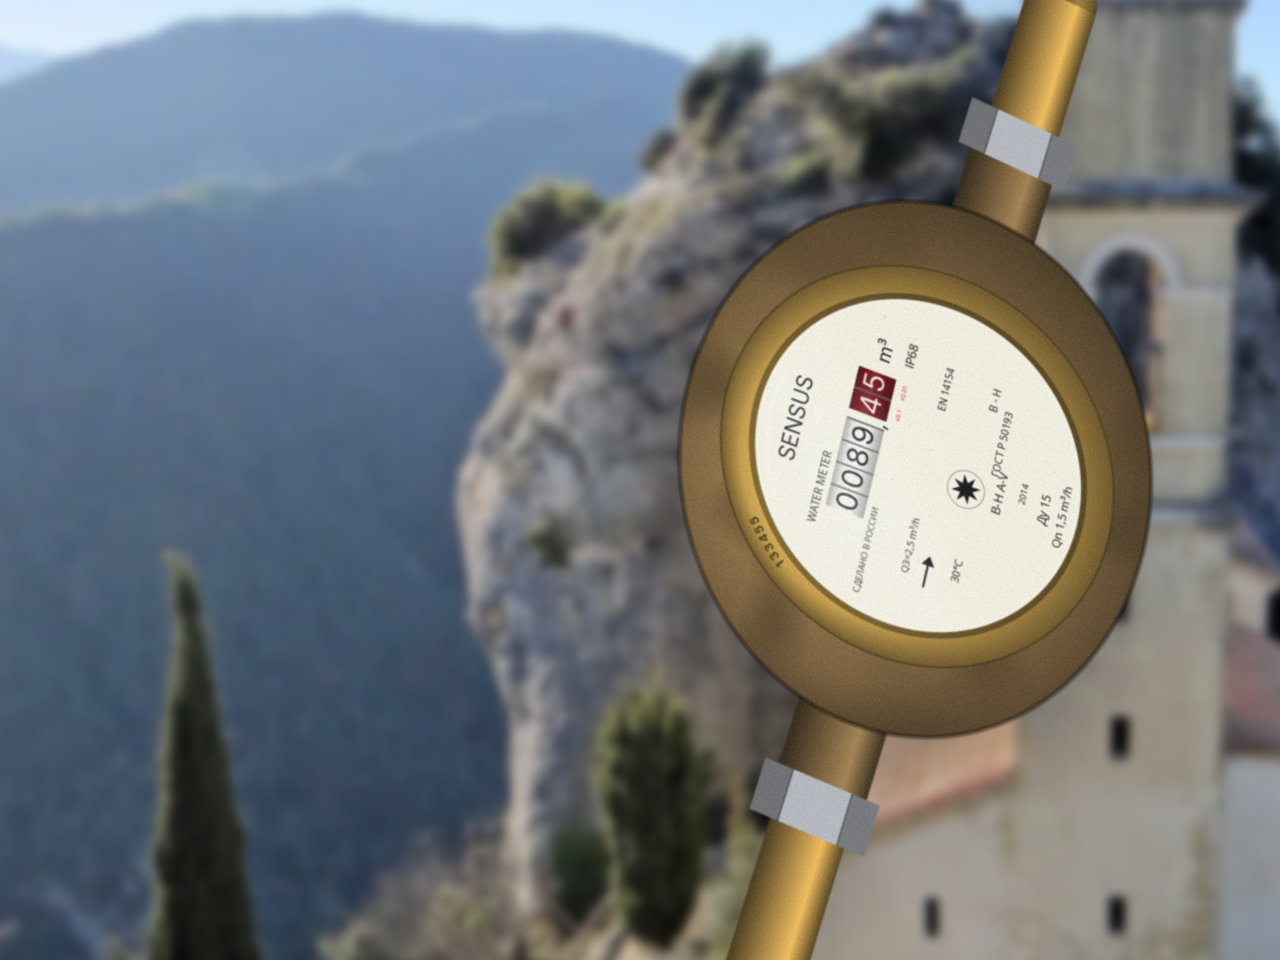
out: 89.45 m³
